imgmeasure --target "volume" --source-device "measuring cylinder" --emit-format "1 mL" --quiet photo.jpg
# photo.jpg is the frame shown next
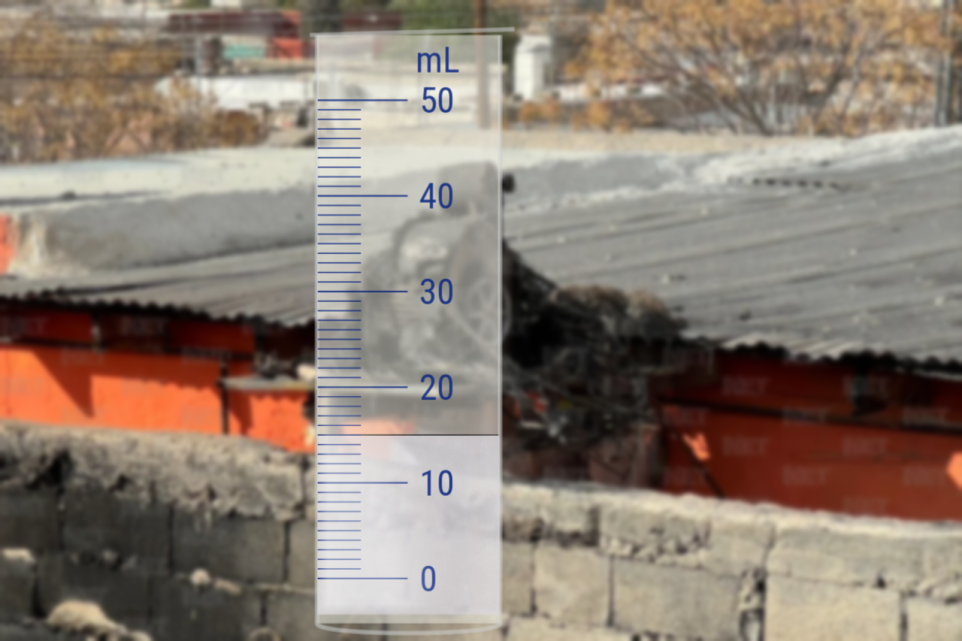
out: 15 mL
